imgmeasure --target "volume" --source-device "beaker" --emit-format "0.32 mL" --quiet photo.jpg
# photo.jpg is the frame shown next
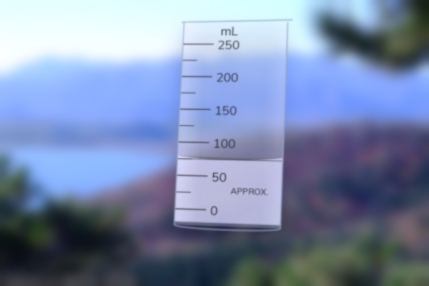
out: 75 mL
